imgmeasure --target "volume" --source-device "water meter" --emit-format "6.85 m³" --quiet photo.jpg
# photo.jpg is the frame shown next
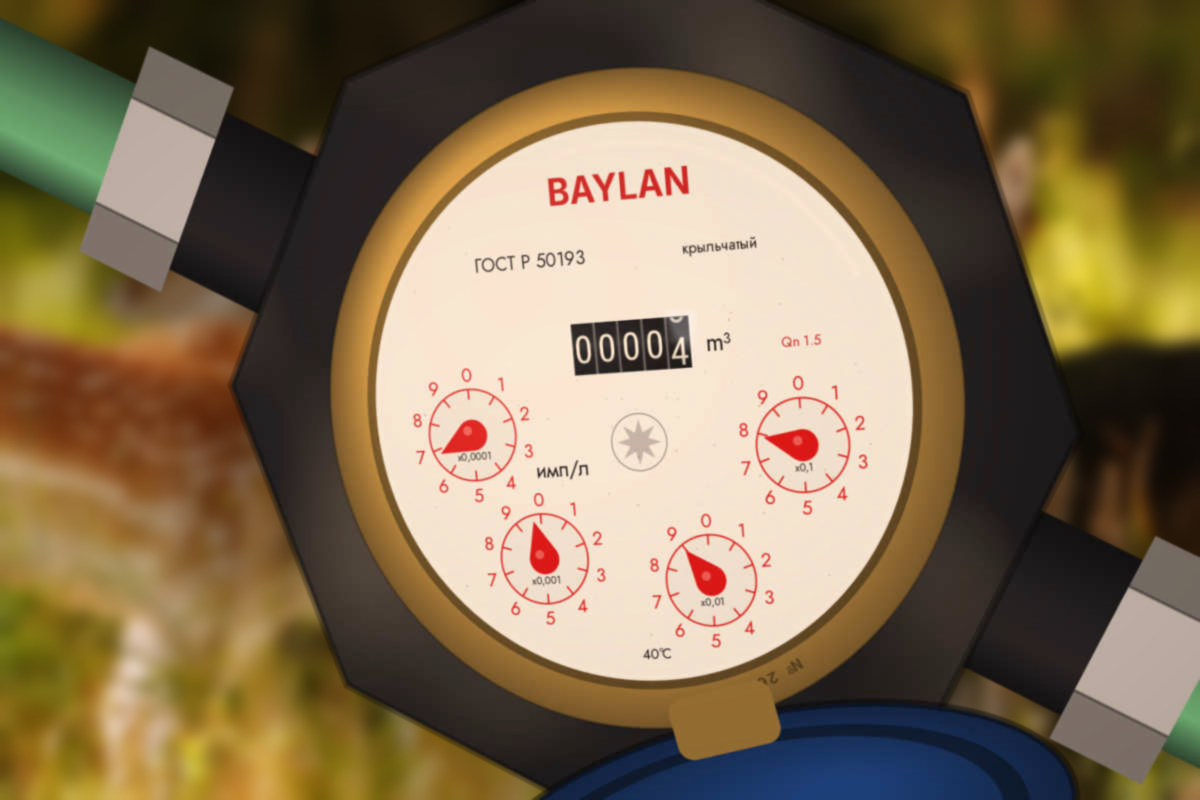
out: 3.7896 m³
